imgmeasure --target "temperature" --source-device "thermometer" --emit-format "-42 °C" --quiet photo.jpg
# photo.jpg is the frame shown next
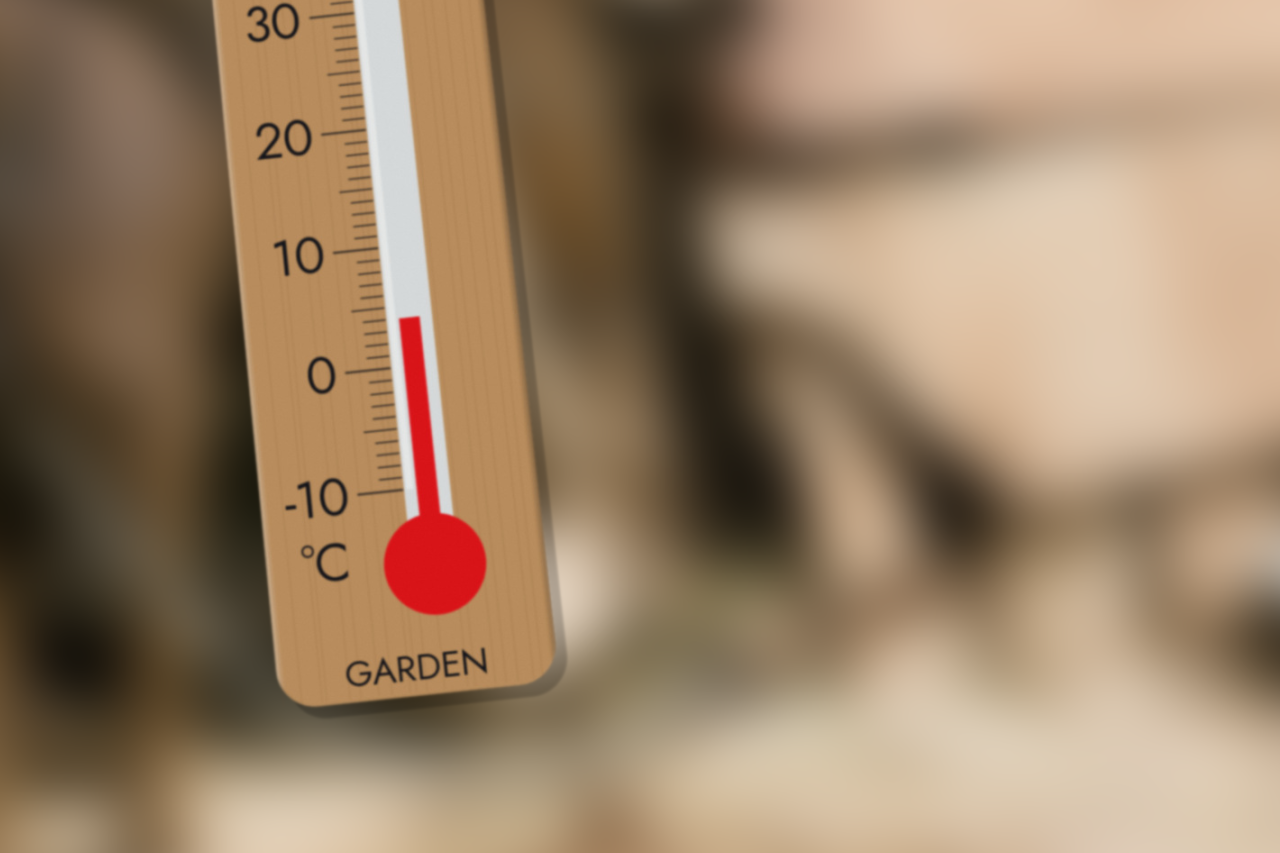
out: 4 °C
